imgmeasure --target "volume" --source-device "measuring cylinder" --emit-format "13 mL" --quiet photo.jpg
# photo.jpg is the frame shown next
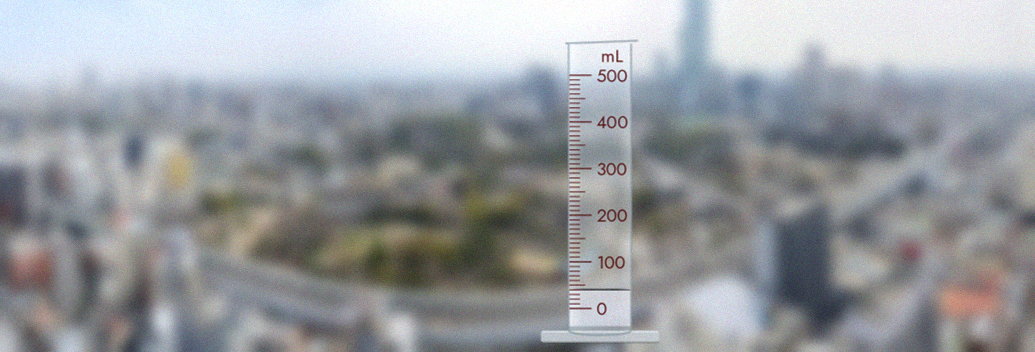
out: 40 mL
